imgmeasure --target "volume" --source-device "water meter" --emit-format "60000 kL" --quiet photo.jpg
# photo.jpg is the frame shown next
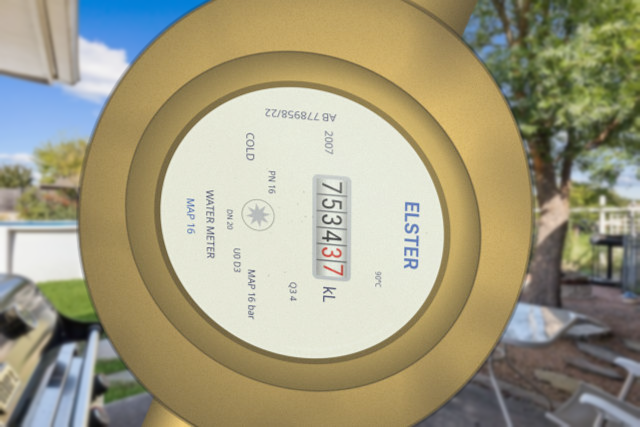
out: 7534.37 kL
